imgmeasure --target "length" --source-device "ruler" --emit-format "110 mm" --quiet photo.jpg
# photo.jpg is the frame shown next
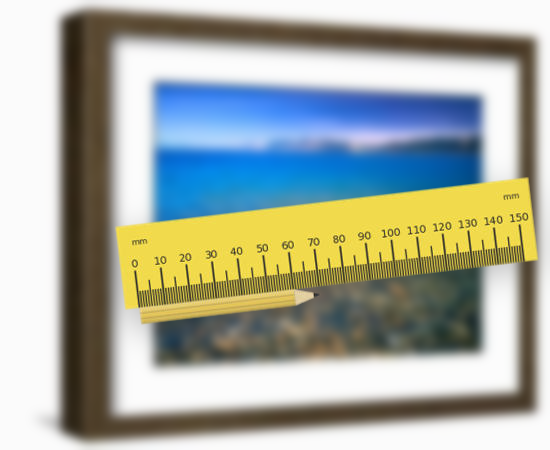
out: 70 mm
